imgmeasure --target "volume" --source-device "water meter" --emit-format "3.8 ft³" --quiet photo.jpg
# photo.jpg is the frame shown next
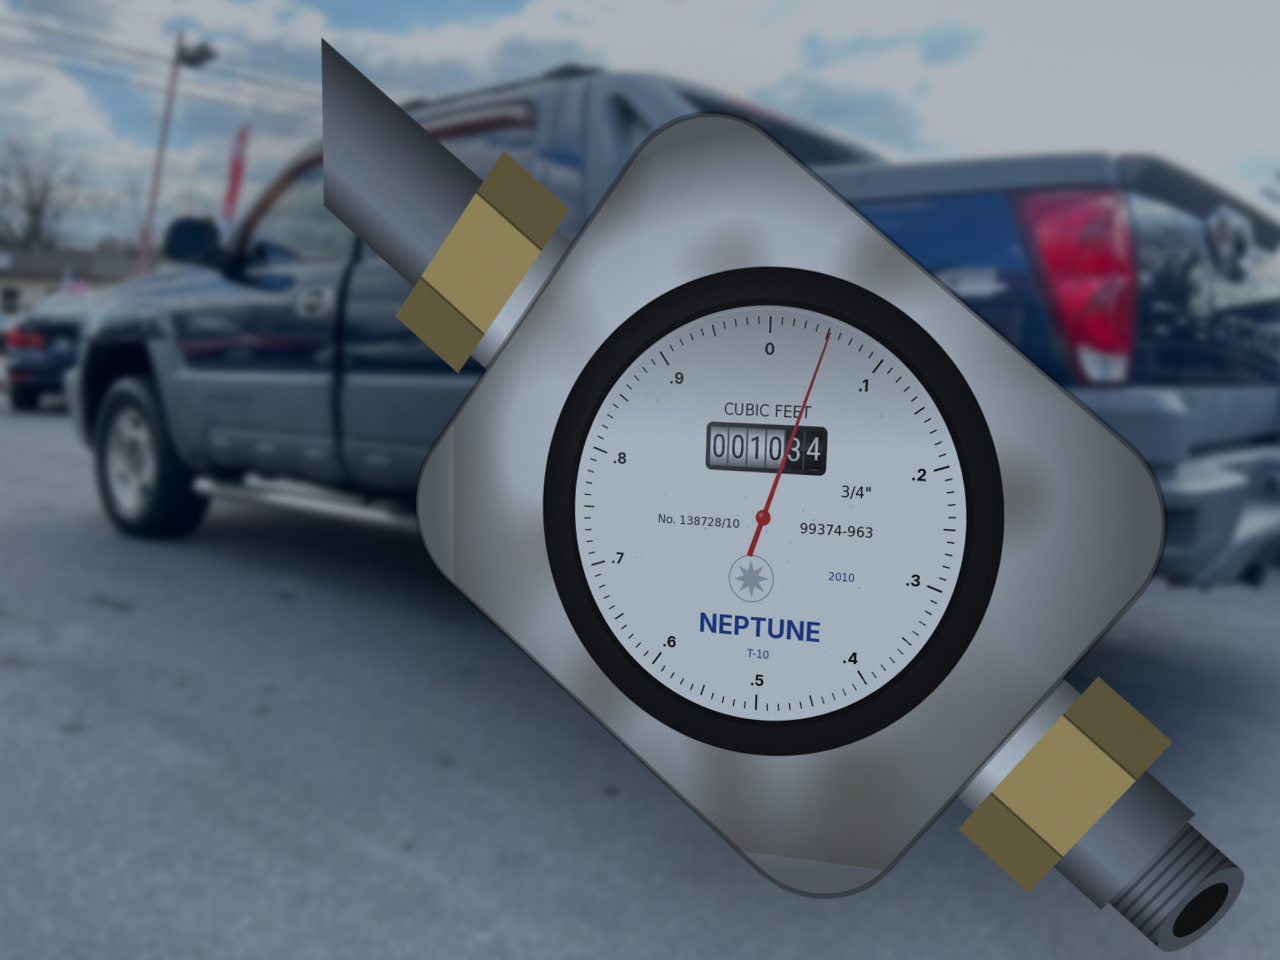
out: 1034.05 ft³
